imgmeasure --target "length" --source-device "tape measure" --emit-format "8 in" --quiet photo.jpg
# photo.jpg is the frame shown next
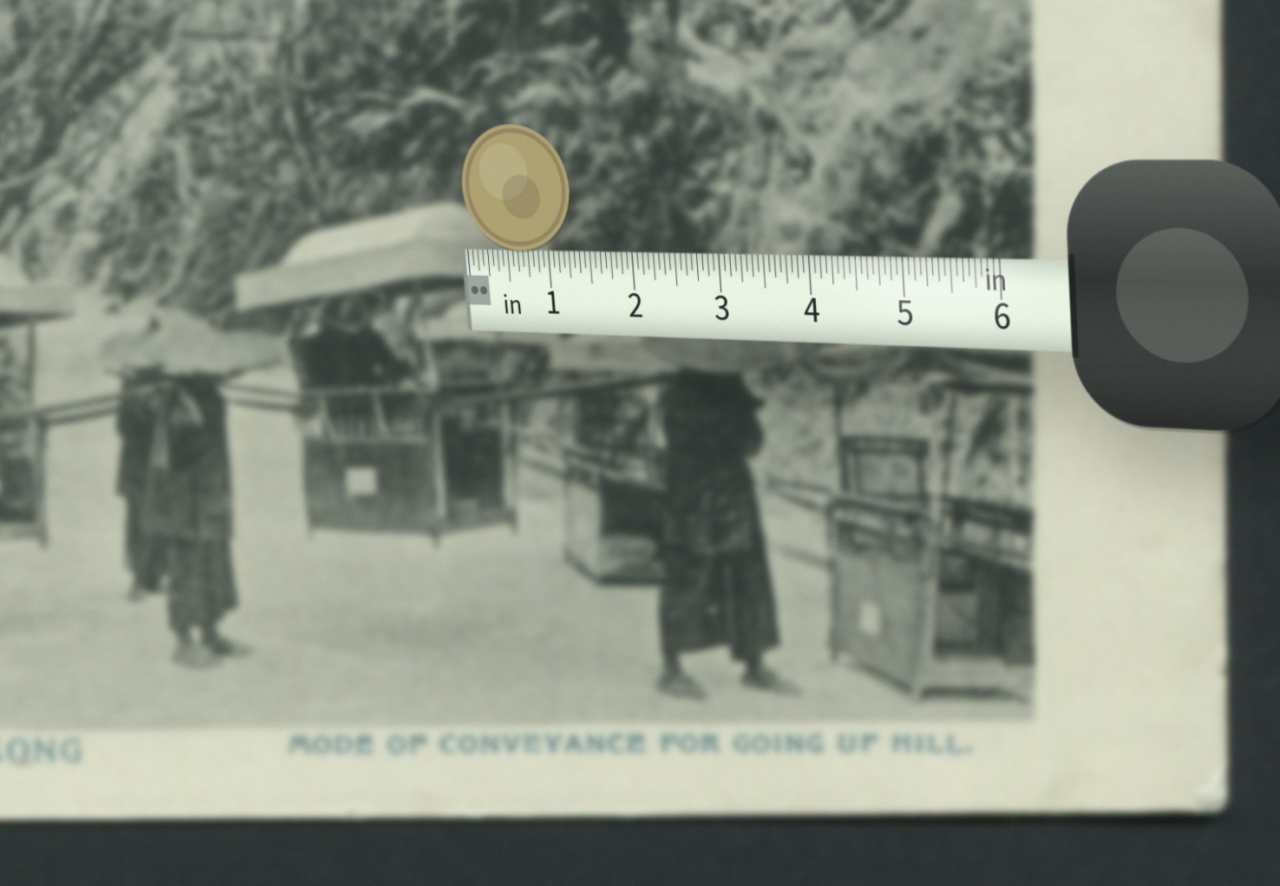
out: 1.3125 in
